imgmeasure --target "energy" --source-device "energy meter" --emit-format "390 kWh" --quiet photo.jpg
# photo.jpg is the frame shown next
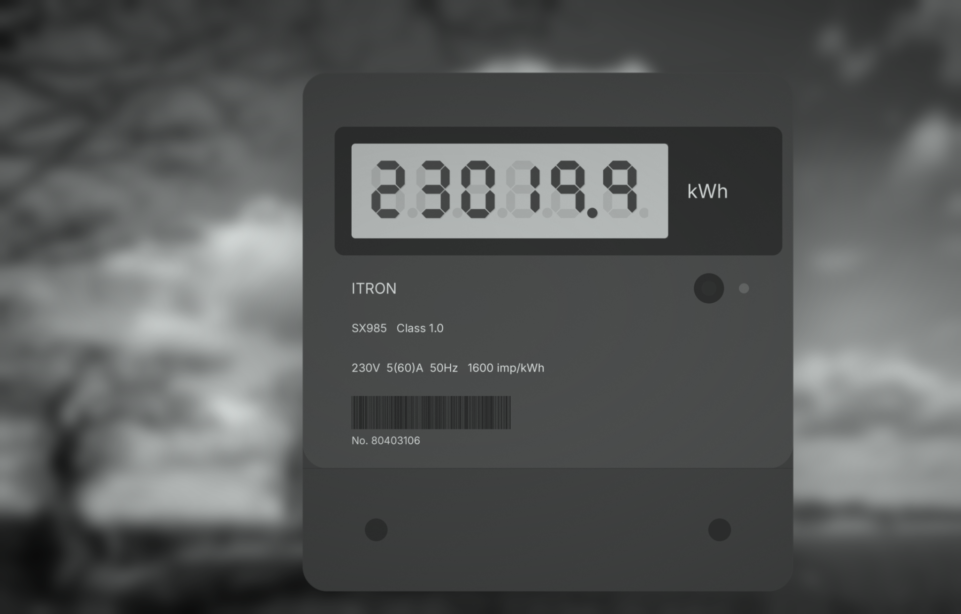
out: 23019.9 kWh
